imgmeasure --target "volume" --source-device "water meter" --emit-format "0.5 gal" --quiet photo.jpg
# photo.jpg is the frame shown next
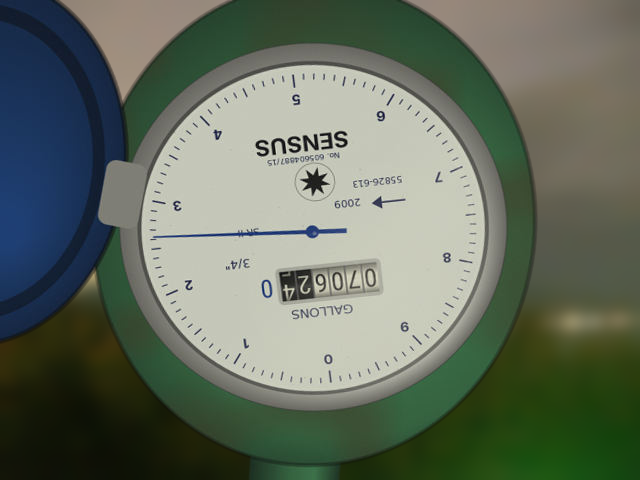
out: 706242.6 gal
